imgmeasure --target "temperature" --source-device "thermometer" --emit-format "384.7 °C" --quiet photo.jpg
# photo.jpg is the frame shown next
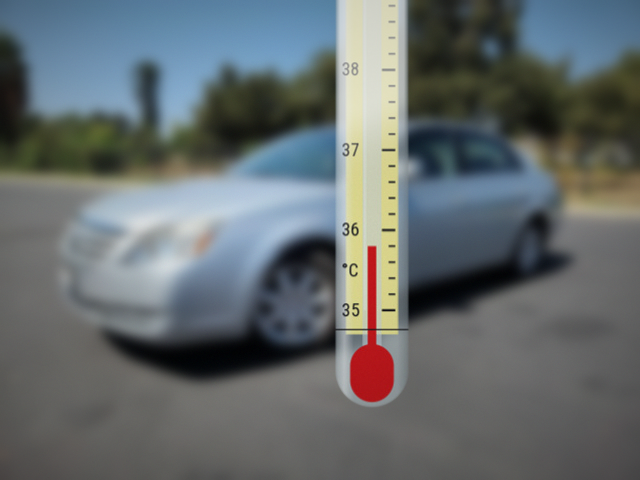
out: 35.8 °C
